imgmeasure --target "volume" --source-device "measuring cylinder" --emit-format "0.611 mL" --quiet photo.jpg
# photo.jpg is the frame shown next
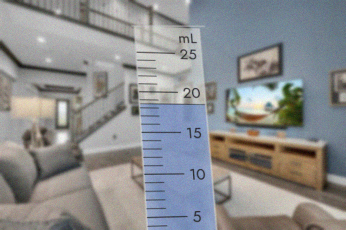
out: 18.5 mL
